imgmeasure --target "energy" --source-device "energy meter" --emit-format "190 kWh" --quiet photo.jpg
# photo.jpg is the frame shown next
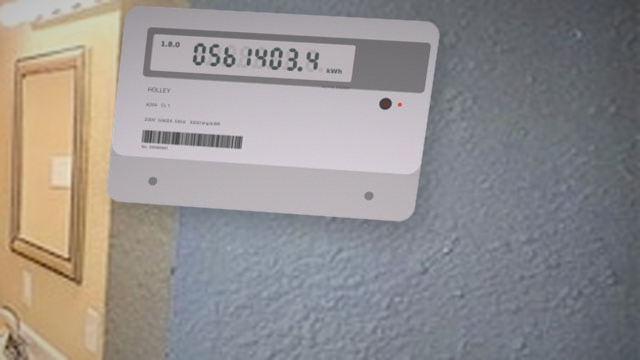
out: 561403.4 kWh
